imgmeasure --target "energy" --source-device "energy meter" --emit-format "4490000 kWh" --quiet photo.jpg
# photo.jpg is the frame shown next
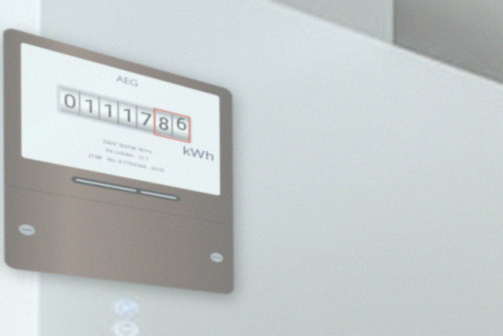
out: 1117.86 kWh
